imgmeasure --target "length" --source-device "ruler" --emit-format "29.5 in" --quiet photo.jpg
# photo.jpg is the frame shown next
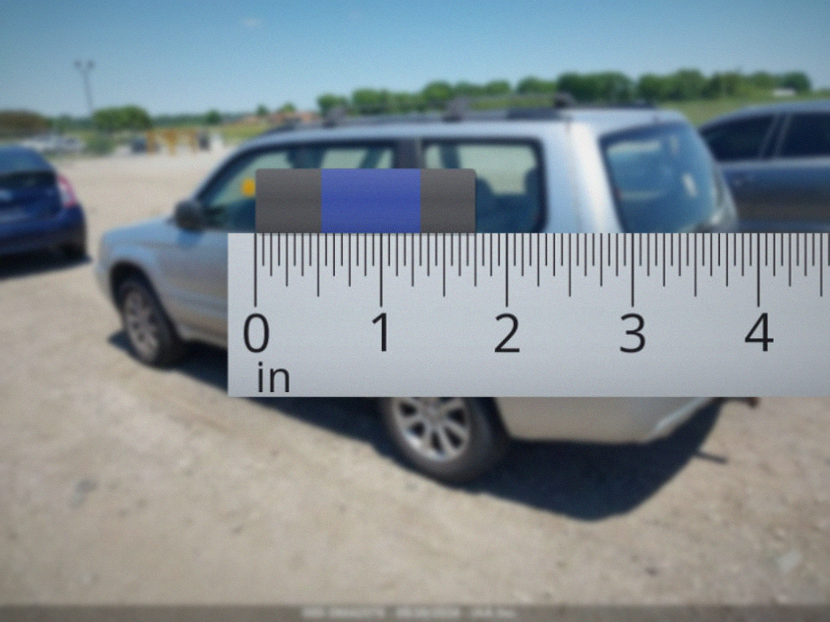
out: 1.75 in
